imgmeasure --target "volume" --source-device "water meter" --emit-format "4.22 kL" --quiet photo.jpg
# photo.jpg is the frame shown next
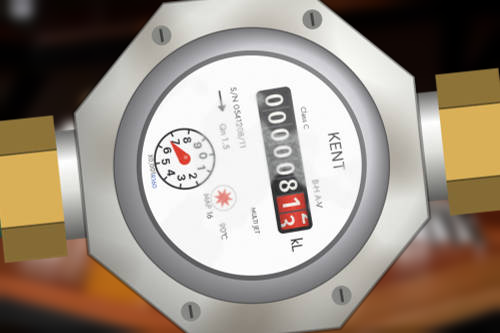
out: 8.126 kL
